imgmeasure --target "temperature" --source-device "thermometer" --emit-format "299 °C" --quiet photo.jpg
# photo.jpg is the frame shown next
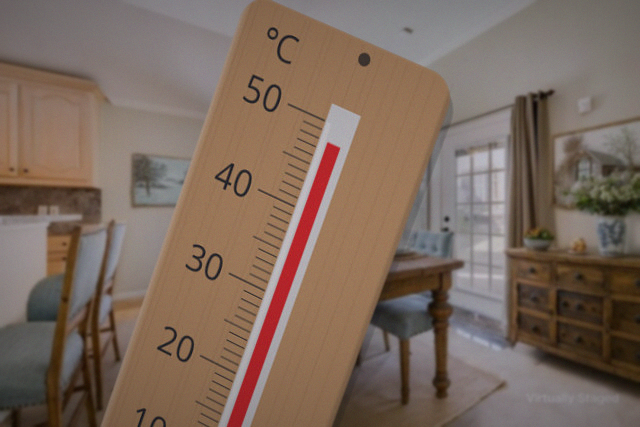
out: 48 °C
